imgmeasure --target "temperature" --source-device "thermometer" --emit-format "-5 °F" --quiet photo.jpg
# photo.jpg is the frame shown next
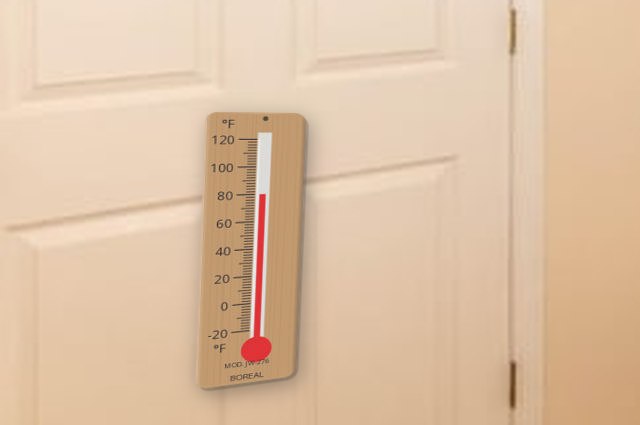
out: 80 °F
